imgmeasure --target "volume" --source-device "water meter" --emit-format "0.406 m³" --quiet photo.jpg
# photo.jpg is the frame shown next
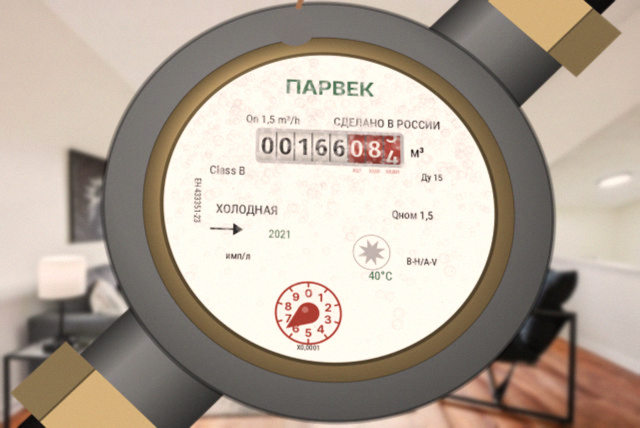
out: 166.0836 m³
